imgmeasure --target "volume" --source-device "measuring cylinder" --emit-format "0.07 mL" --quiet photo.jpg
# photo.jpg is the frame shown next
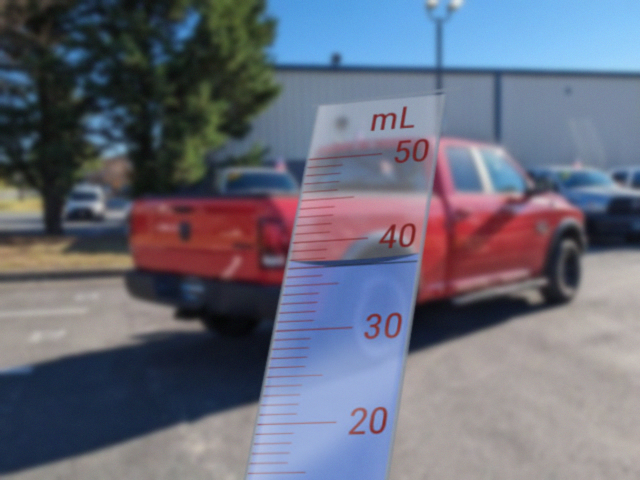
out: 37 mL
